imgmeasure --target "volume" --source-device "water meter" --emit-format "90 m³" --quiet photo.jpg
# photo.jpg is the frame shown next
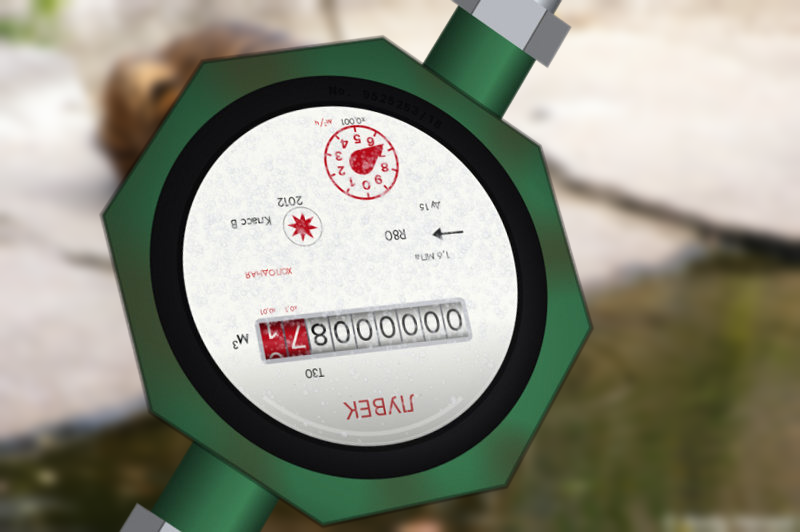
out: 8.706 m³
